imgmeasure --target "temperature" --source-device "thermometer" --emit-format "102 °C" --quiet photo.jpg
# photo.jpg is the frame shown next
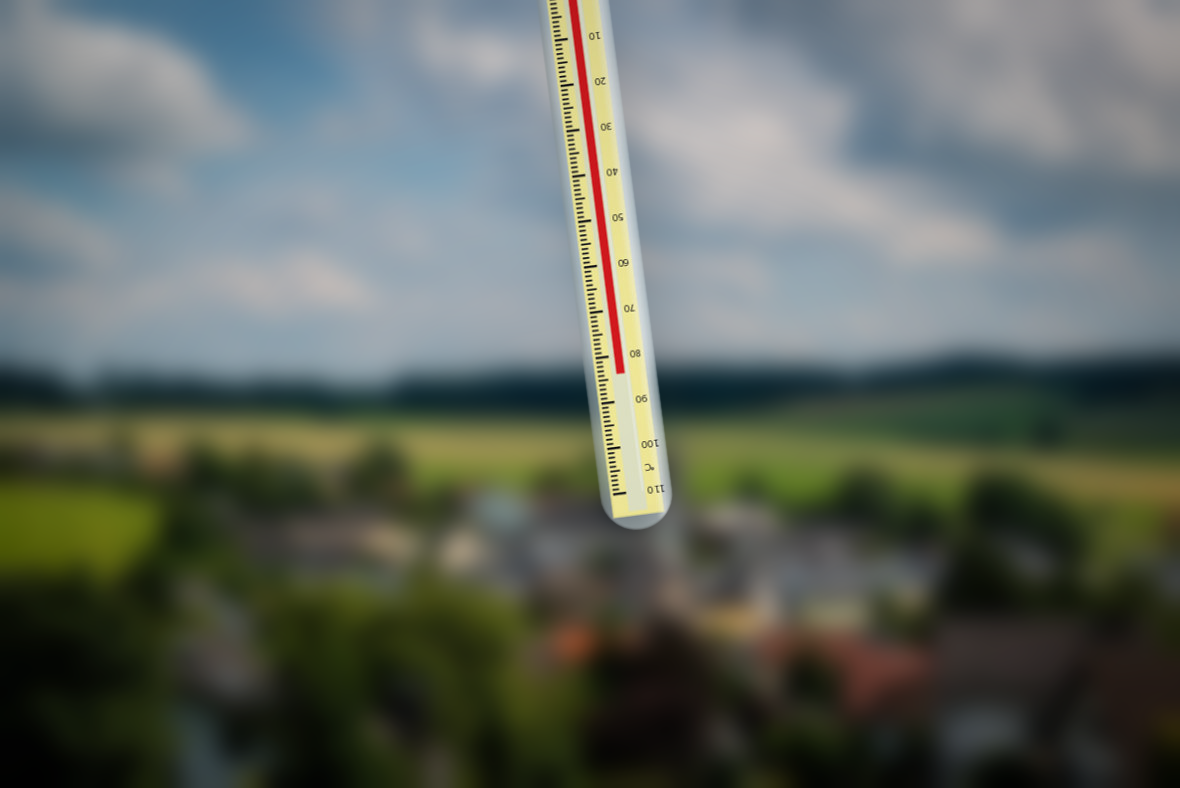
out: 84 °C
